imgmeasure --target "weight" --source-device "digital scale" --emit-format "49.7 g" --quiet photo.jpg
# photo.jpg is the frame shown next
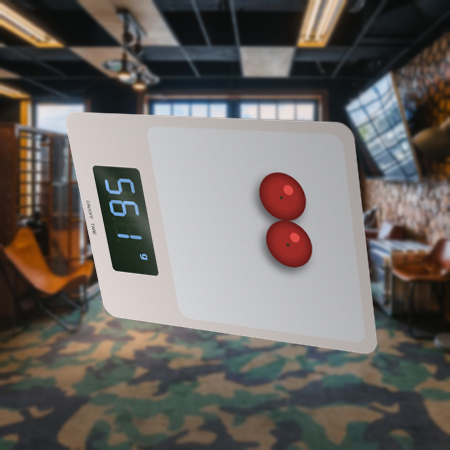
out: 561 g
